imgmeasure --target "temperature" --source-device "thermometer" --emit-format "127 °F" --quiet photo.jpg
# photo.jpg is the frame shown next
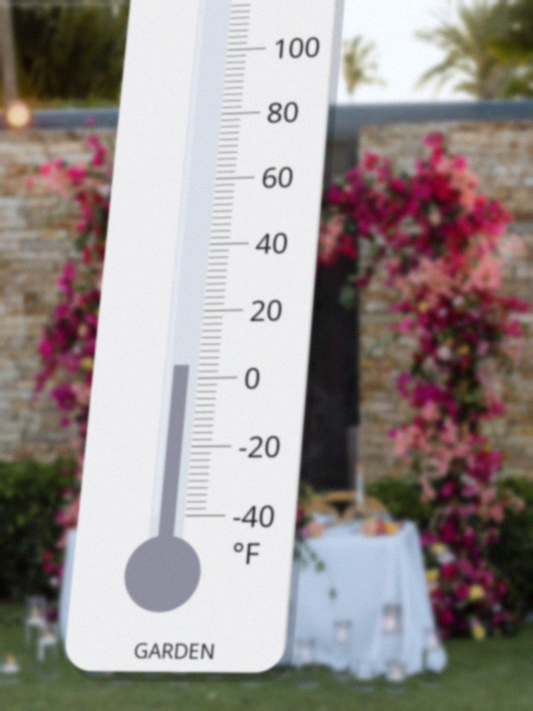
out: 4 °F
